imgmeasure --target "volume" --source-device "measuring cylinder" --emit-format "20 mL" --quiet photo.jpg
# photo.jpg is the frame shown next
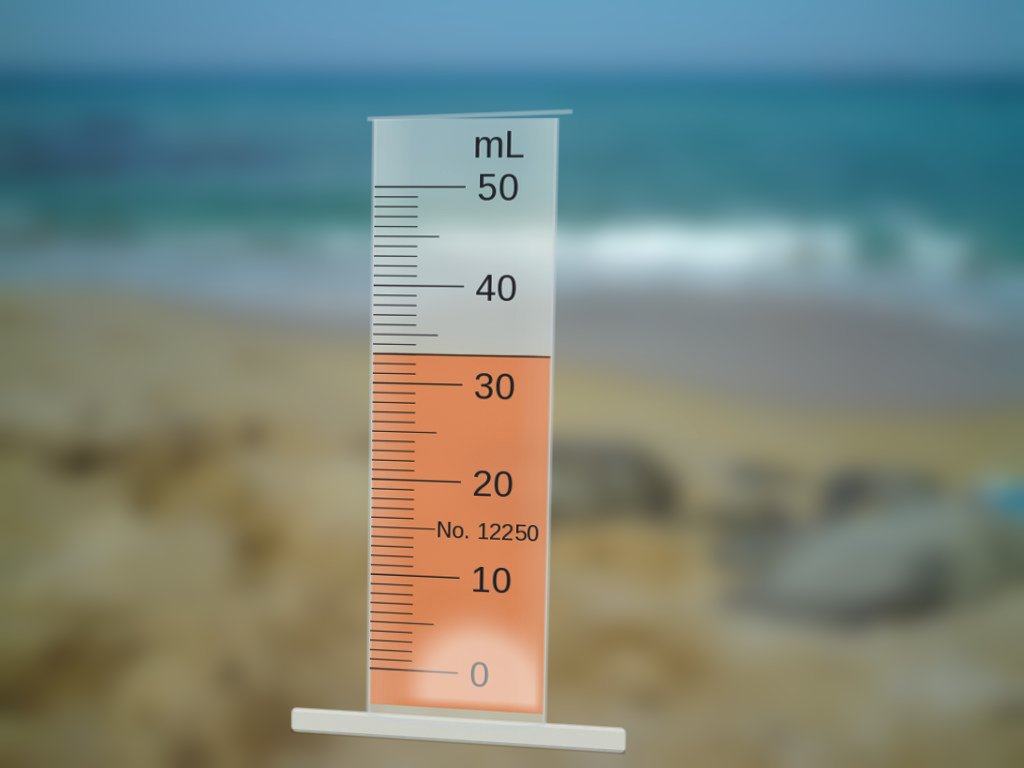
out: 33 mL
